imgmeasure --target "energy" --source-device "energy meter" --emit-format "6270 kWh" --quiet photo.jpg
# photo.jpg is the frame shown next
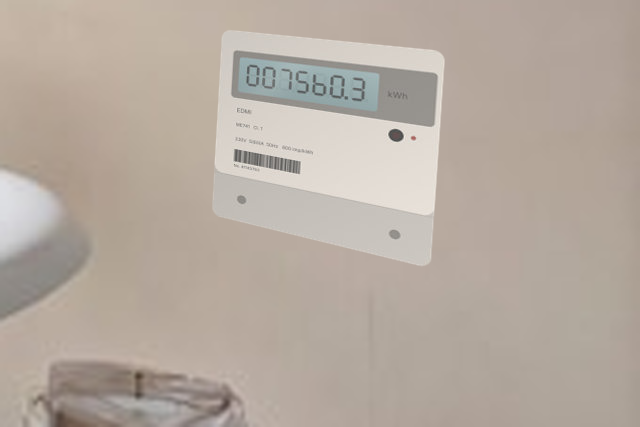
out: 7560.3 kWh
